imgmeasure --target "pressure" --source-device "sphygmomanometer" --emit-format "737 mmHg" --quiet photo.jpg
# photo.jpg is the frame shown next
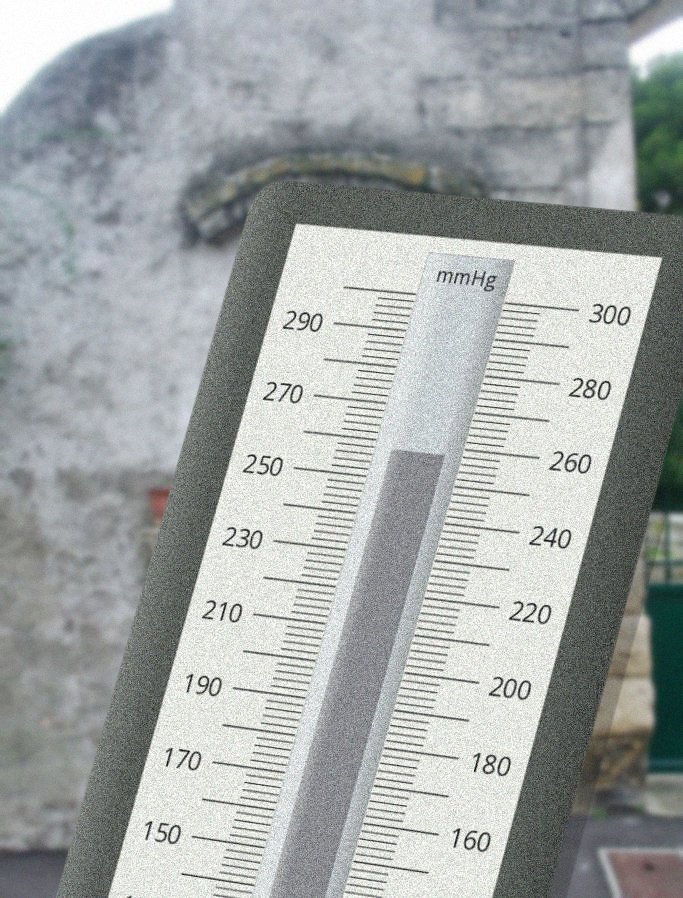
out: 258 mmHg
